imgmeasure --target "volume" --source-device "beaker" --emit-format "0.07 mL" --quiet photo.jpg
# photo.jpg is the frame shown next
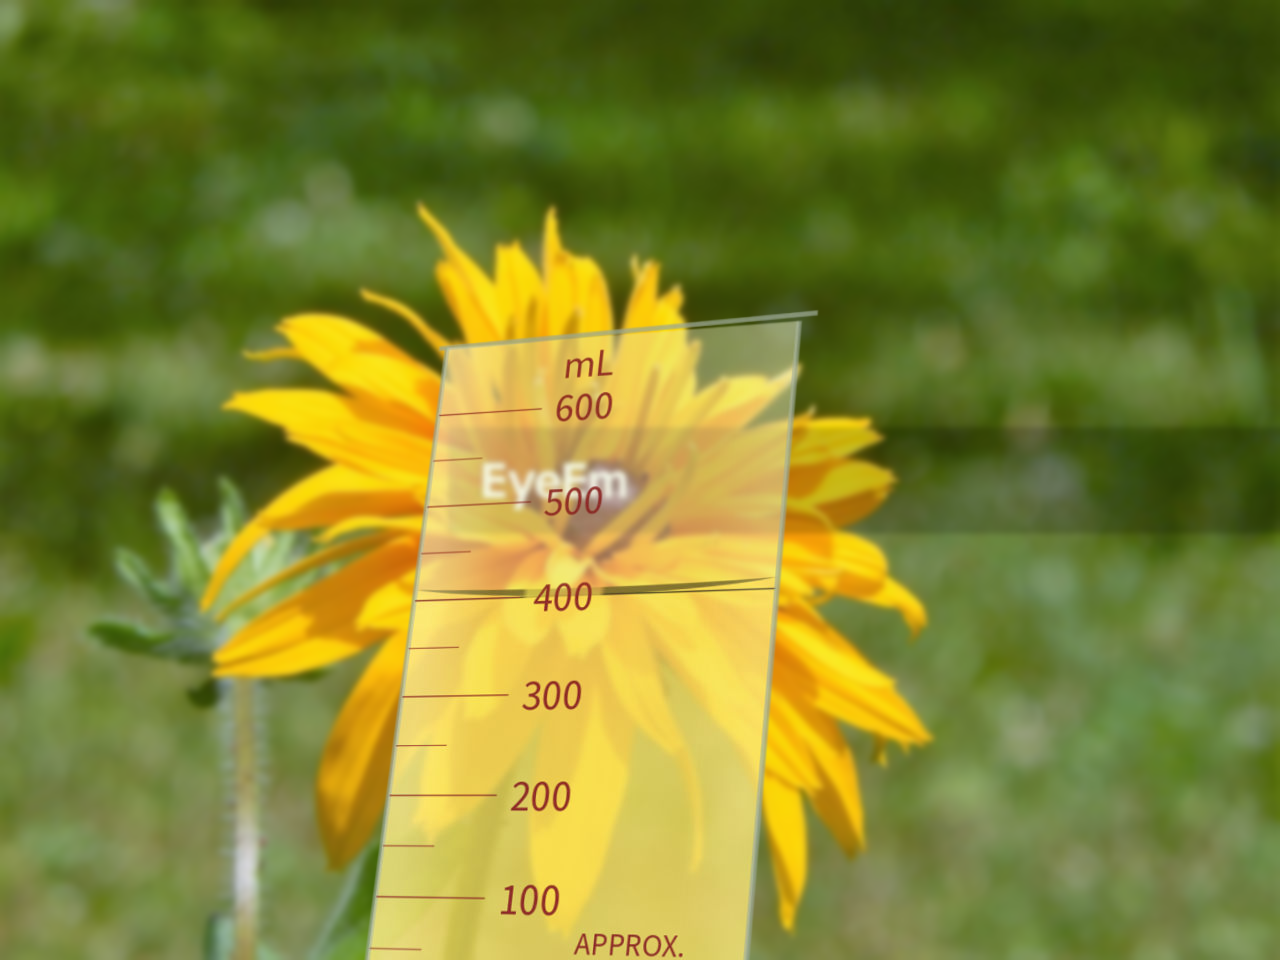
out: 400 mL
